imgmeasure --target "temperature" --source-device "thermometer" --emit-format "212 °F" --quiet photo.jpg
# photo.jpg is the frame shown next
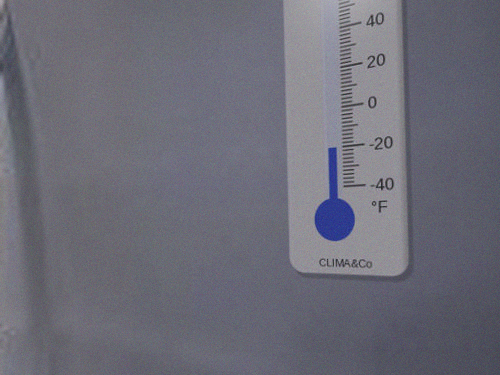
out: -20 °F
